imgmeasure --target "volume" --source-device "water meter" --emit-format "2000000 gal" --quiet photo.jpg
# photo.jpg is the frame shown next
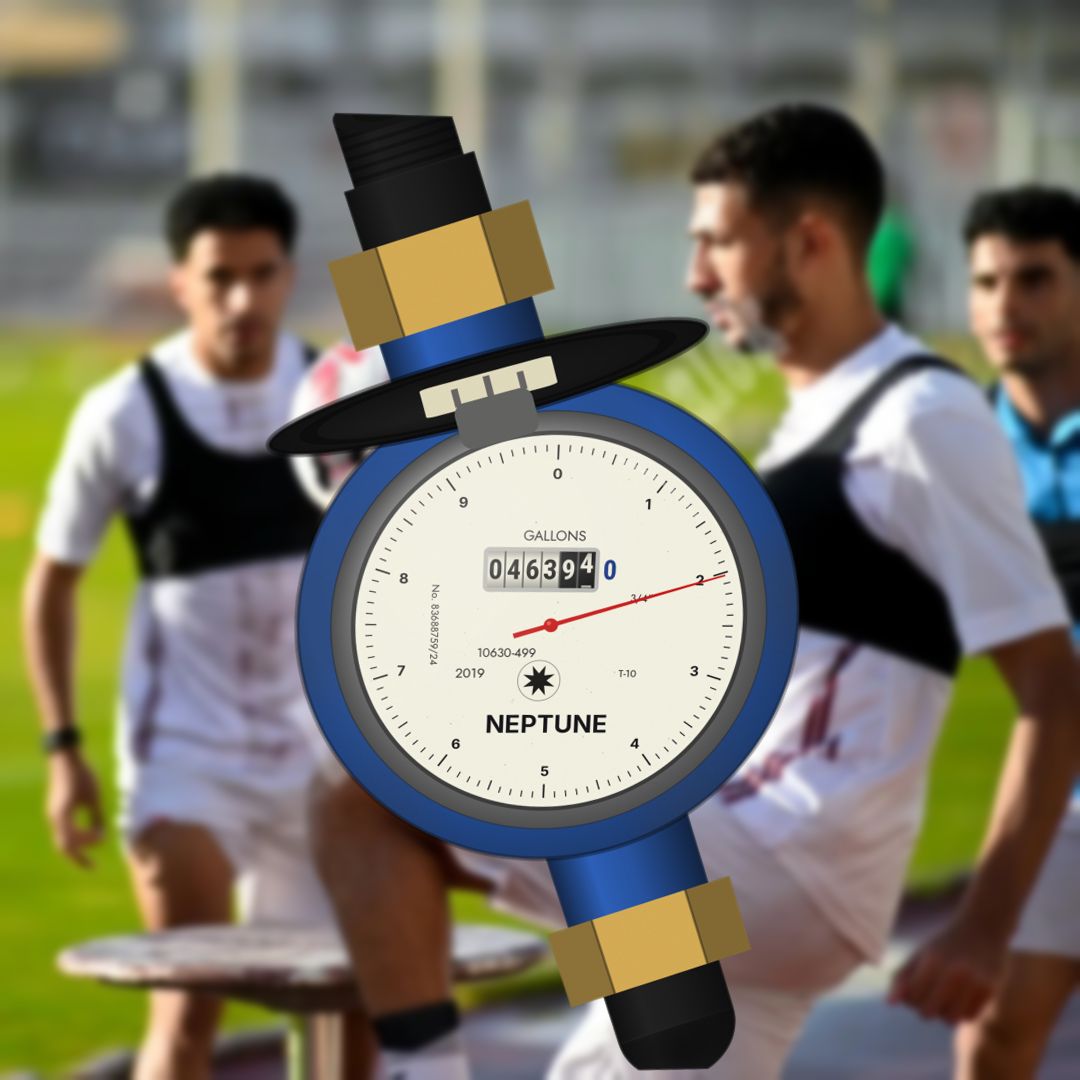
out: 463942.0 gal
